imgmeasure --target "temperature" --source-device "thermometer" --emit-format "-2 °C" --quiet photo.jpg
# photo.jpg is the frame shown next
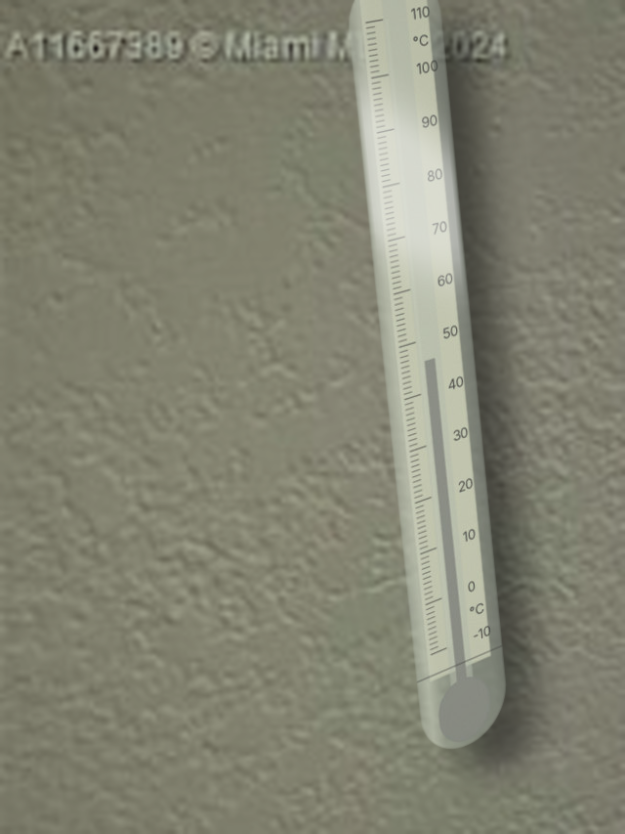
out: 46 °C
